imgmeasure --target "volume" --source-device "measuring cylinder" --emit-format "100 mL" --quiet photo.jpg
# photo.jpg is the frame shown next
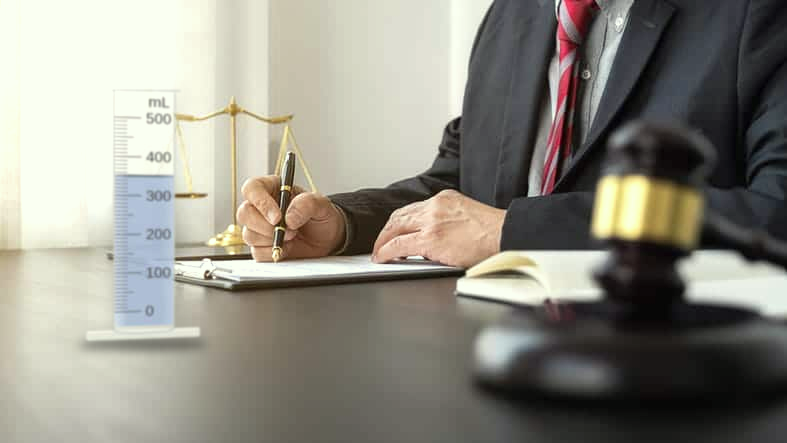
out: 350 mL
